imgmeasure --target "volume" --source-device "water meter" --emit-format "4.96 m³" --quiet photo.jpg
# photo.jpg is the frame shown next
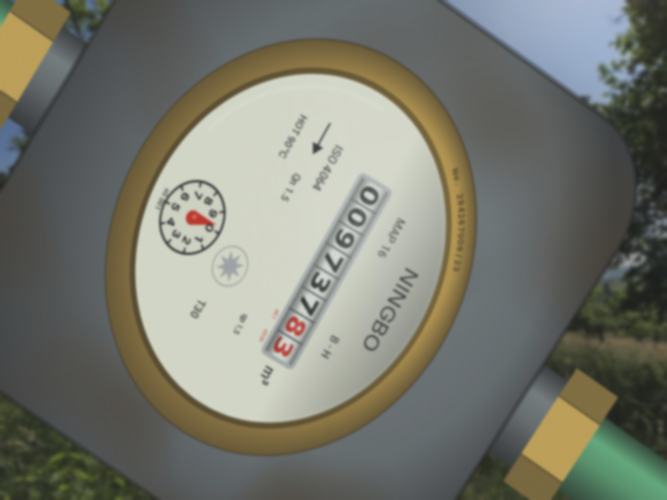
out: 9737.829 m³
